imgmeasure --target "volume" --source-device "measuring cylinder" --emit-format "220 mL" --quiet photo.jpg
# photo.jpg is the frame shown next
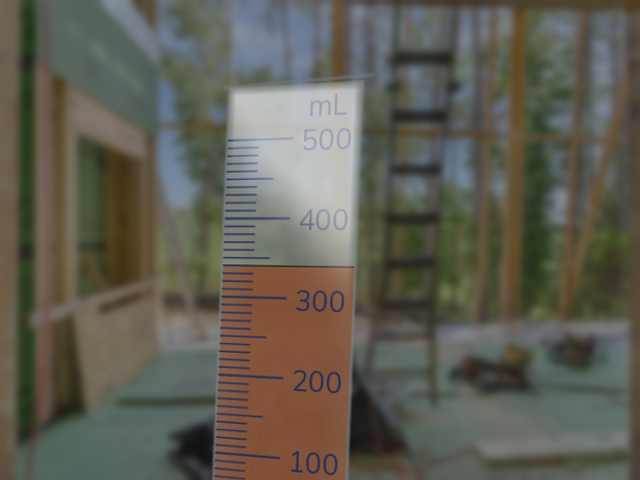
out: 340 mL
